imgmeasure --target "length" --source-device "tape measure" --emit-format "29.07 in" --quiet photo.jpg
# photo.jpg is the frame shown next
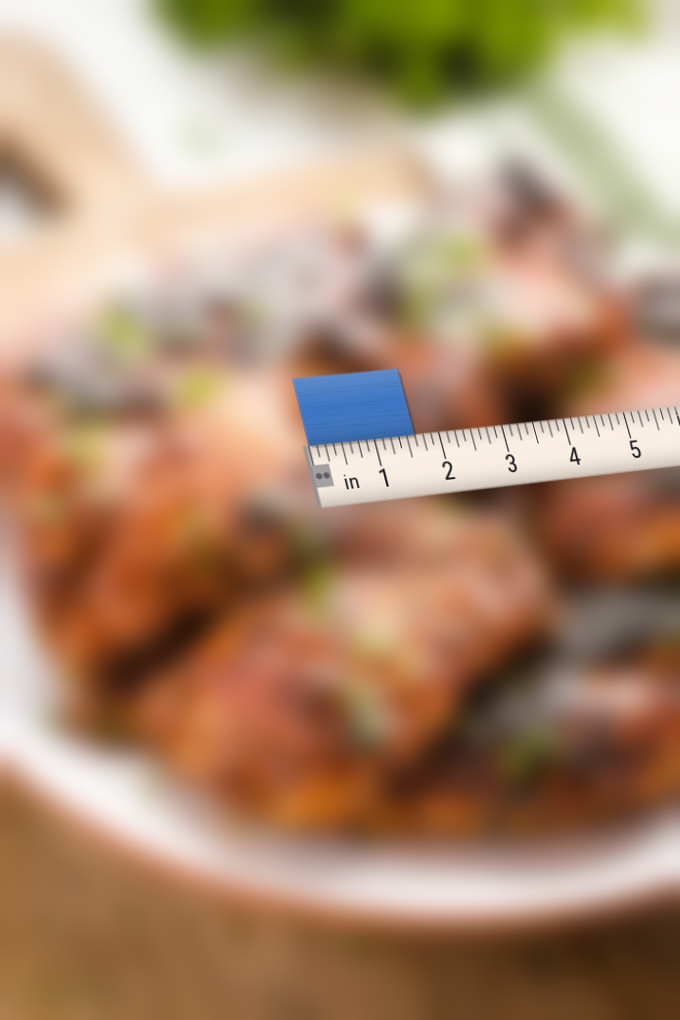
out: 1.625 in
